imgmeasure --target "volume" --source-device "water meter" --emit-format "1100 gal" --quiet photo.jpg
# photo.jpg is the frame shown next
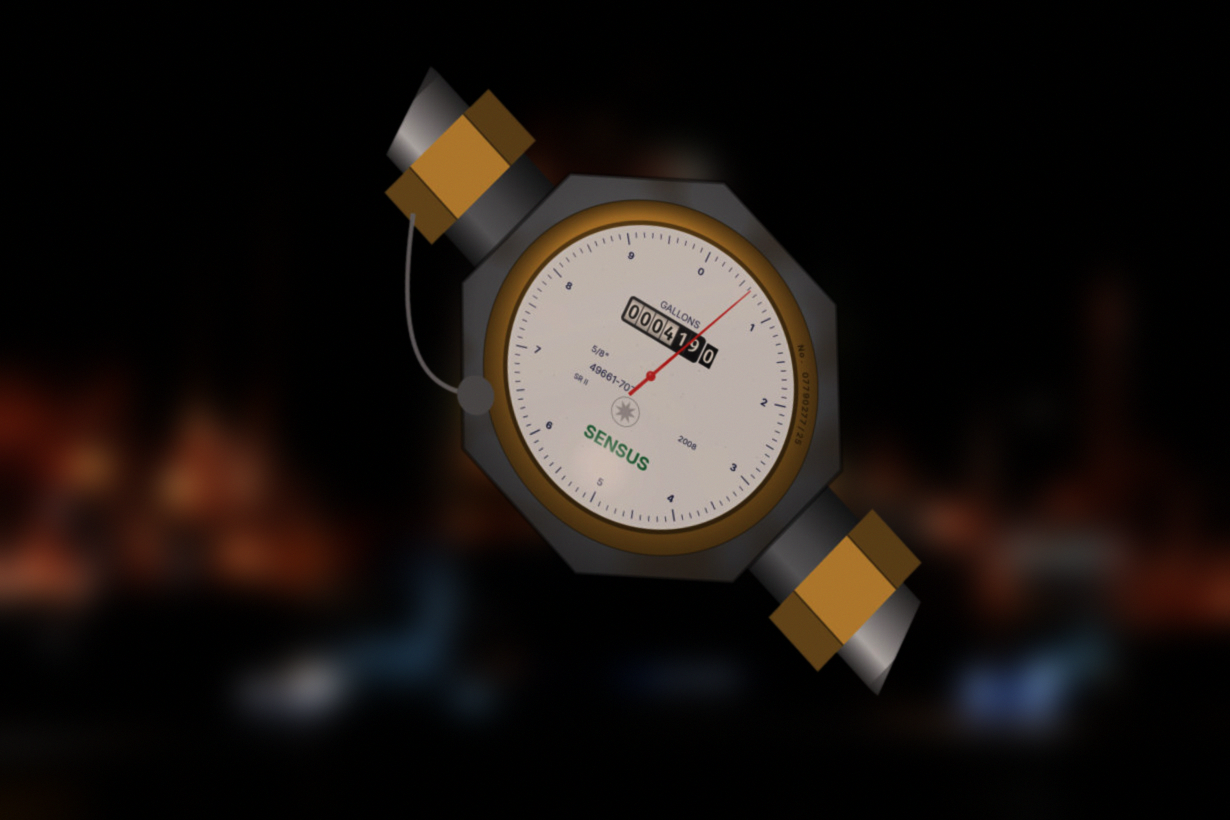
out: 4190.6 gal
